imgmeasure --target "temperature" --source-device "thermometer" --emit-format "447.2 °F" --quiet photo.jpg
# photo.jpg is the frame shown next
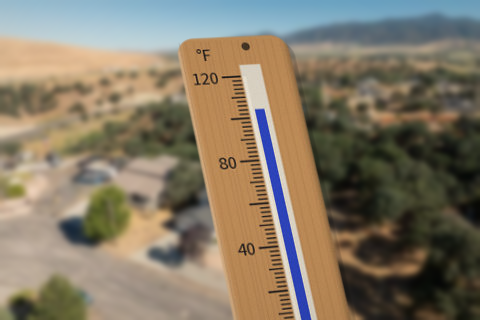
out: 104 °F
